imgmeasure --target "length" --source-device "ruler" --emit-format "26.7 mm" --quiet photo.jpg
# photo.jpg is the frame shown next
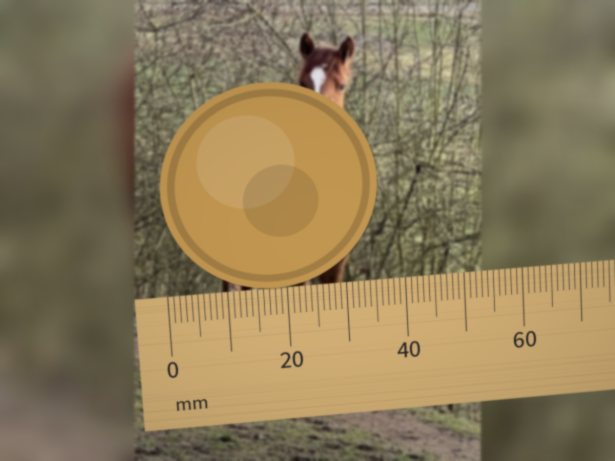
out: 36 mm
